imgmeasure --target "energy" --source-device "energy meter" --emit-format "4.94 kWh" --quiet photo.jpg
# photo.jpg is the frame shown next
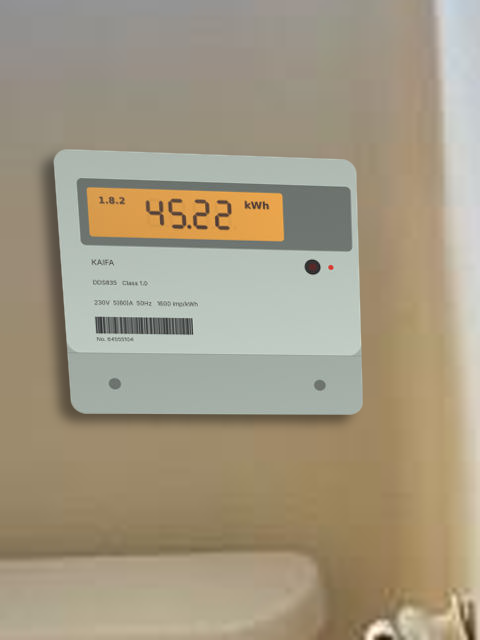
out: 45.22 kWh
